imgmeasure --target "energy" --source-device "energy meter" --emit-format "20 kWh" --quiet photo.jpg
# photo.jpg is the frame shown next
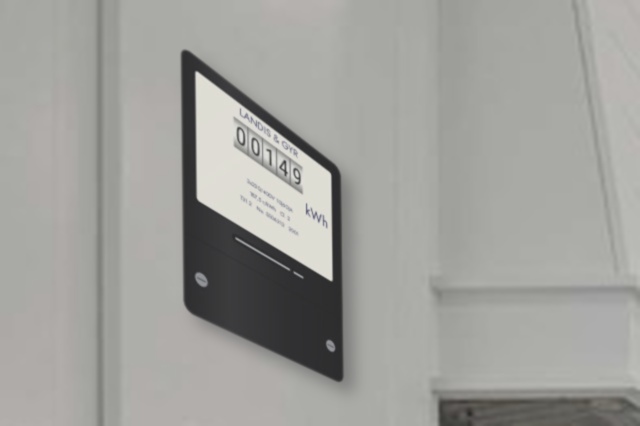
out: 149 kWh
